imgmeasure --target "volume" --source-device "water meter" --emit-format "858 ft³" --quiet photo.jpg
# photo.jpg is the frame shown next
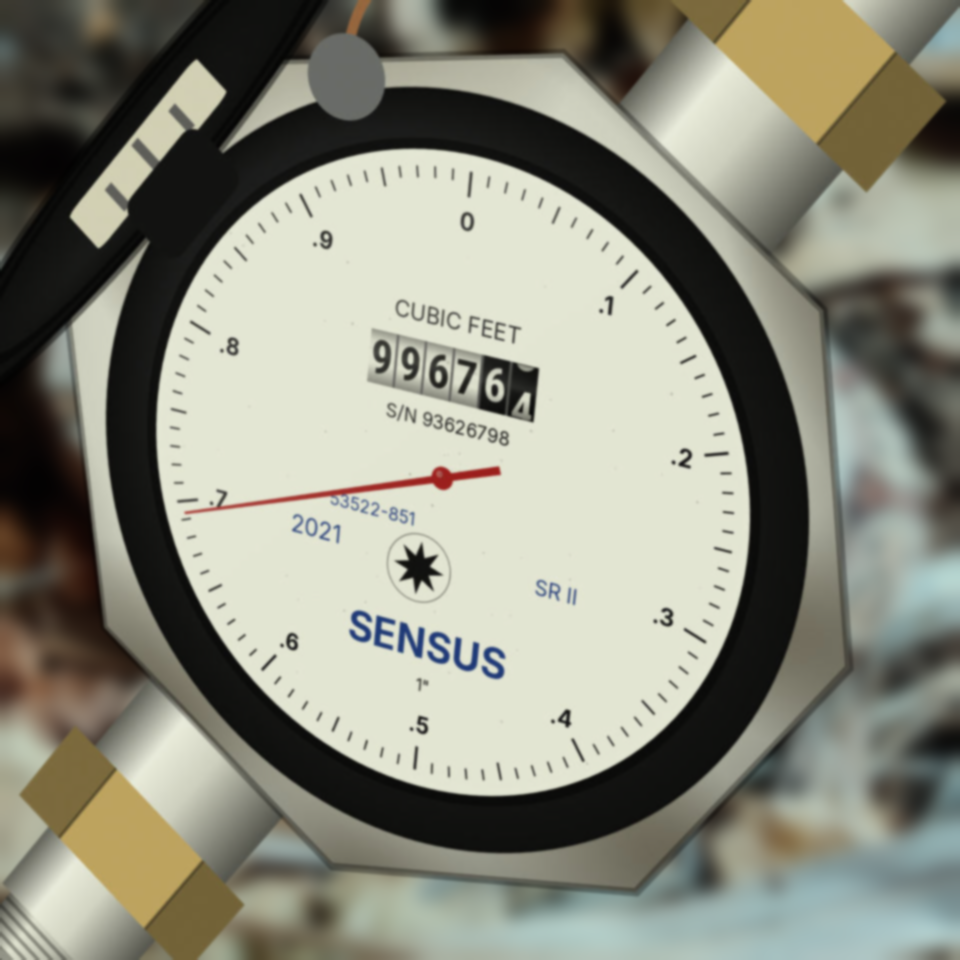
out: 996763.69 ft³
